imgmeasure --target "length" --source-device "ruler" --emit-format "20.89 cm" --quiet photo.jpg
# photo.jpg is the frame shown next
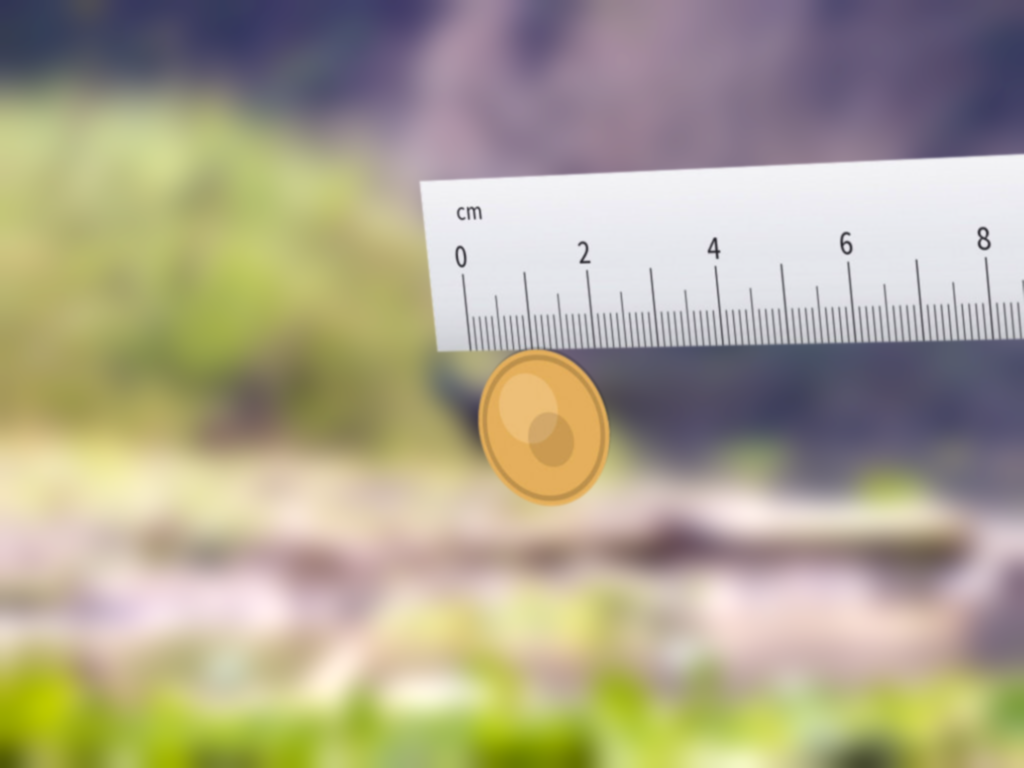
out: 2.1 cm
